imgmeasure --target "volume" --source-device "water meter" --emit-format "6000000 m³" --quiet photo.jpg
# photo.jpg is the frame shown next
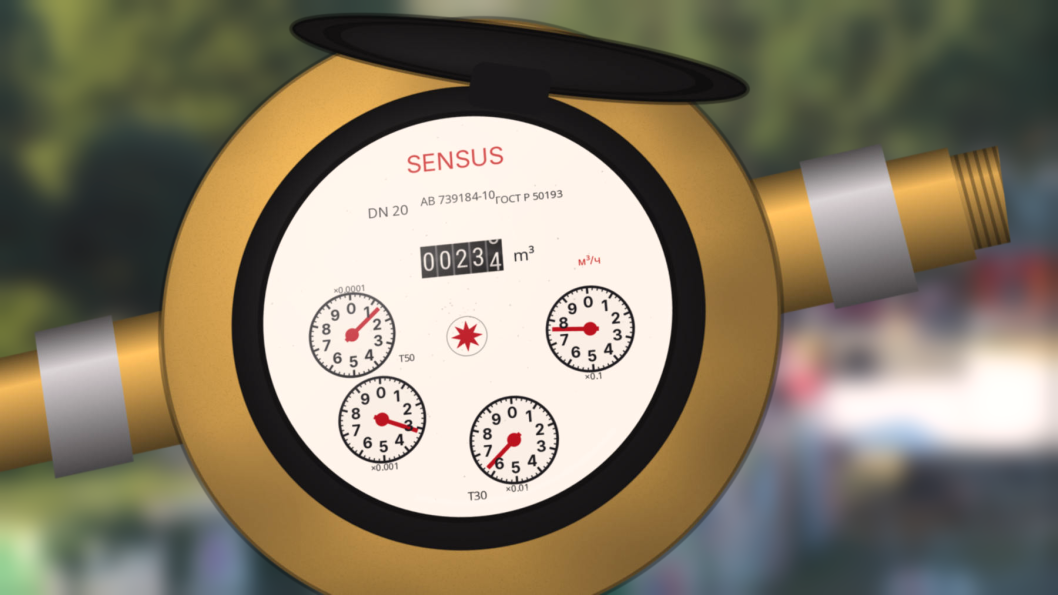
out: 233.7631 m³
